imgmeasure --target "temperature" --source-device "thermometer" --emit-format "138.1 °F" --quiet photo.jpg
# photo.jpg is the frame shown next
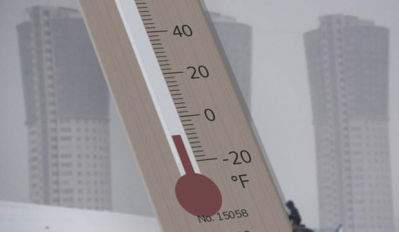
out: -8 °F
